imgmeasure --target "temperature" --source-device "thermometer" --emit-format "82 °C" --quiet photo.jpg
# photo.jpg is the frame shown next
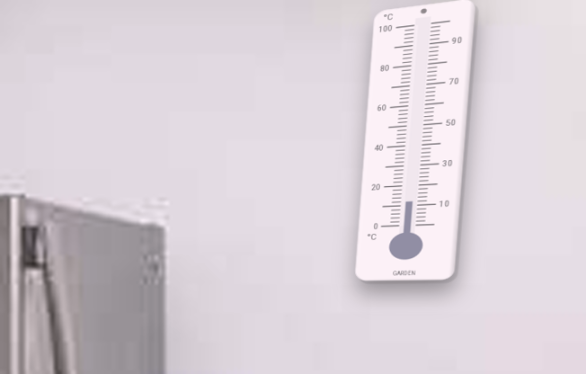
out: 12 °C
